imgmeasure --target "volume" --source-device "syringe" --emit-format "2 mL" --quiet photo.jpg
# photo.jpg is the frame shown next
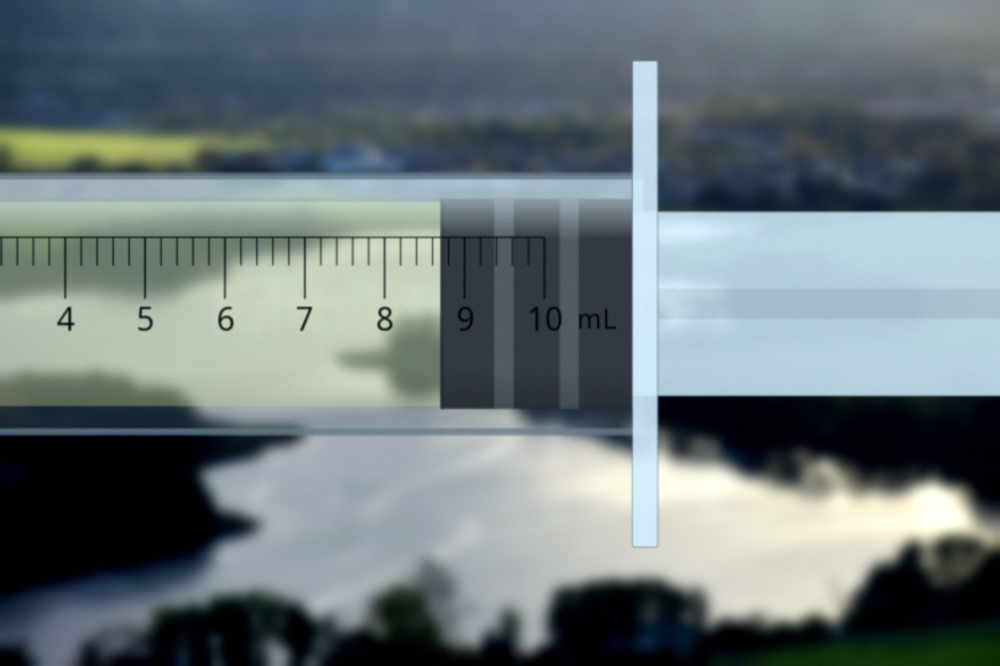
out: 8.7 mL
